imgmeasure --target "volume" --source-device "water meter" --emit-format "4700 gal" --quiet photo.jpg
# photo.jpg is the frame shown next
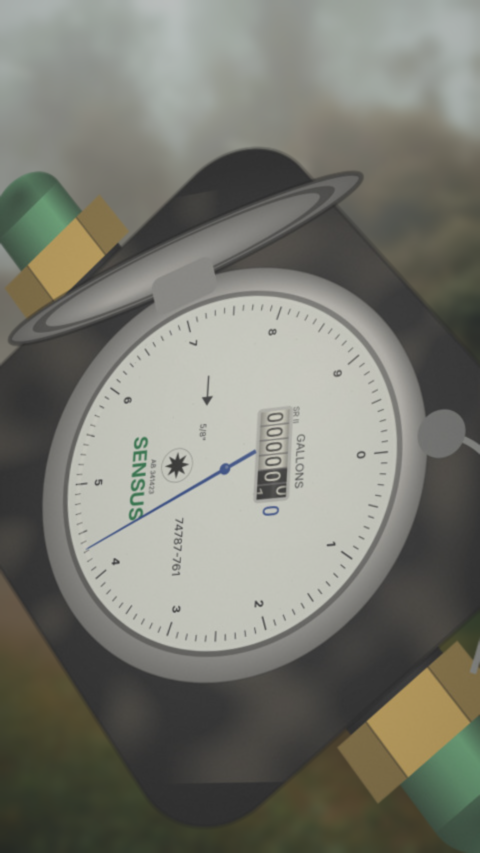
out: 4.3 gal
